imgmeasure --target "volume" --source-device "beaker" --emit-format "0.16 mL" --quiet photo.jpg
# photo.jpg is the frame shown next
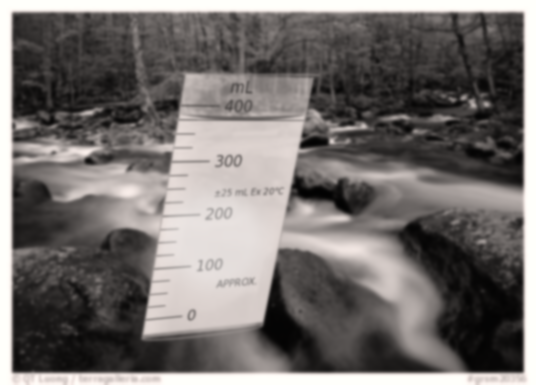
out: 375 mL
